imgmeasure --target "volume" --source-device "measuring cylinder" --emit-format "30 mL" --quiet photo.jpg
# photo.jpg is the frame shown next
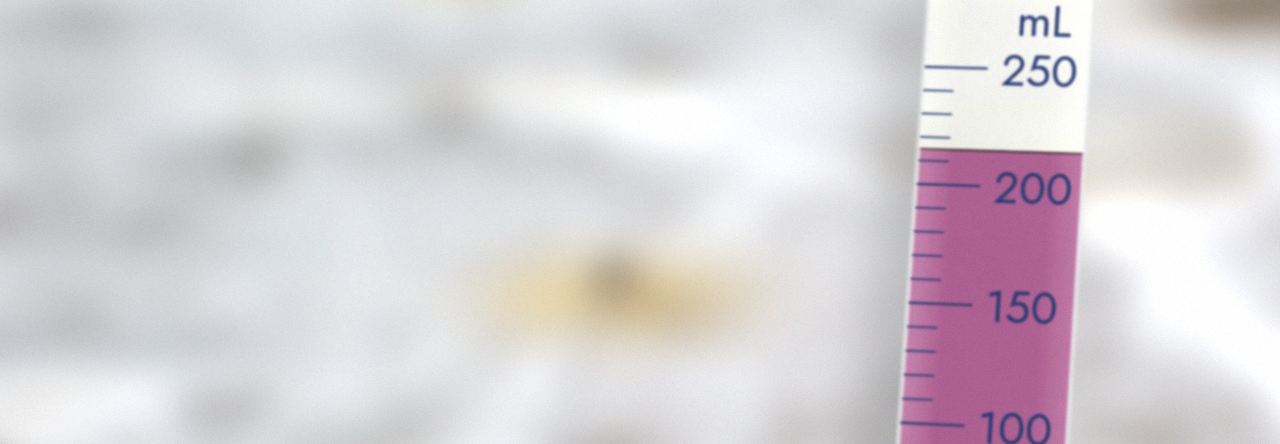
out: 215 mL
